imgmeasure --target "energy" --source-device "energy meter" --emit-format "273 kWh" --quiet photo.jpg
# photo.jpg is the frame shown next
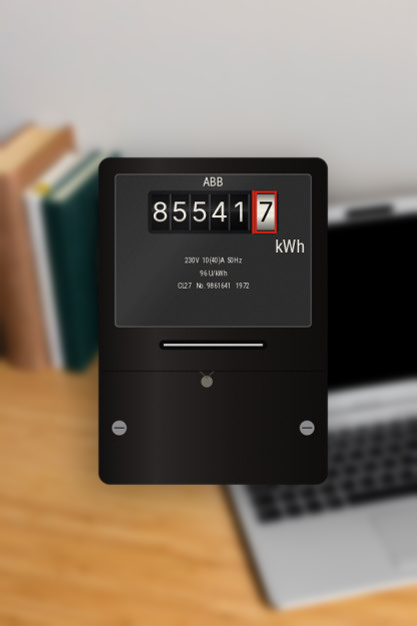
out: 85541.7 kWh
